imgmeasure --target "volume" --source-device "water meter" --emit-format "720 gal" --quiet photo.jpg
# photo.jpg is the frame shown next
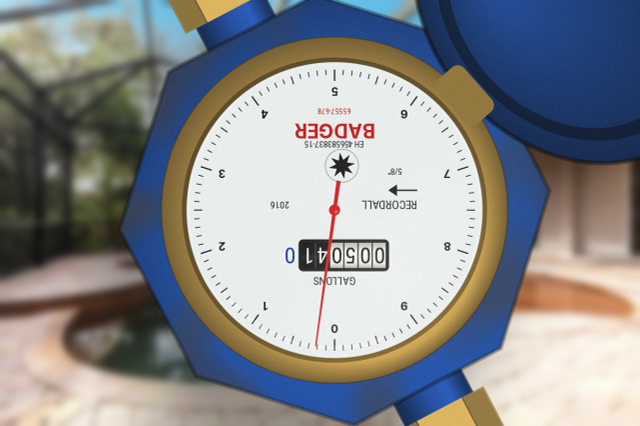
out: 50410.2 gal
